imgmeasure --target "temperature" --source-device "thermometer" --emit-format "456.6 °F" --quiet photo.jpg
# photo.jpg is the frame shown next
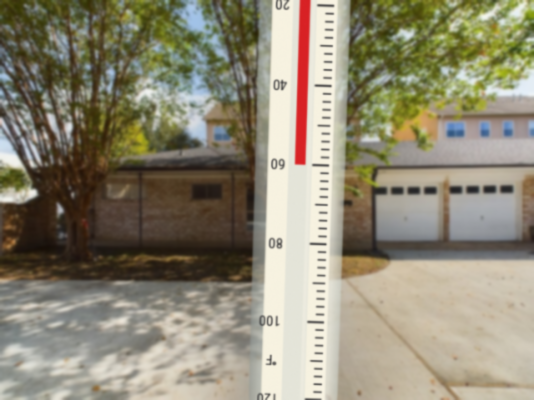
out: 60 °F
